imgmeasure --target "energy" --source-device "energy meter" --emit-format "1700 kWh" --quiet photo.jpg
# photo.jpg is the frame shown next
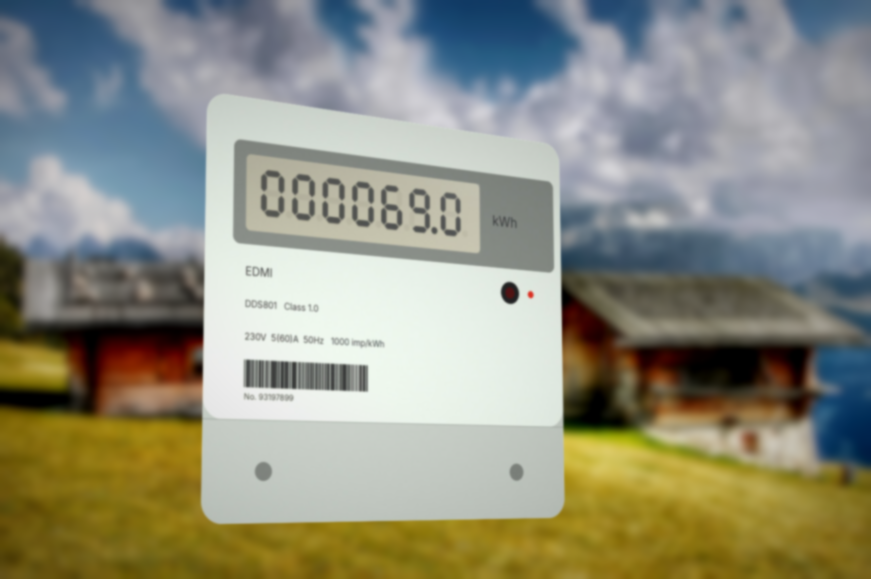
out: 69.0 kWh
